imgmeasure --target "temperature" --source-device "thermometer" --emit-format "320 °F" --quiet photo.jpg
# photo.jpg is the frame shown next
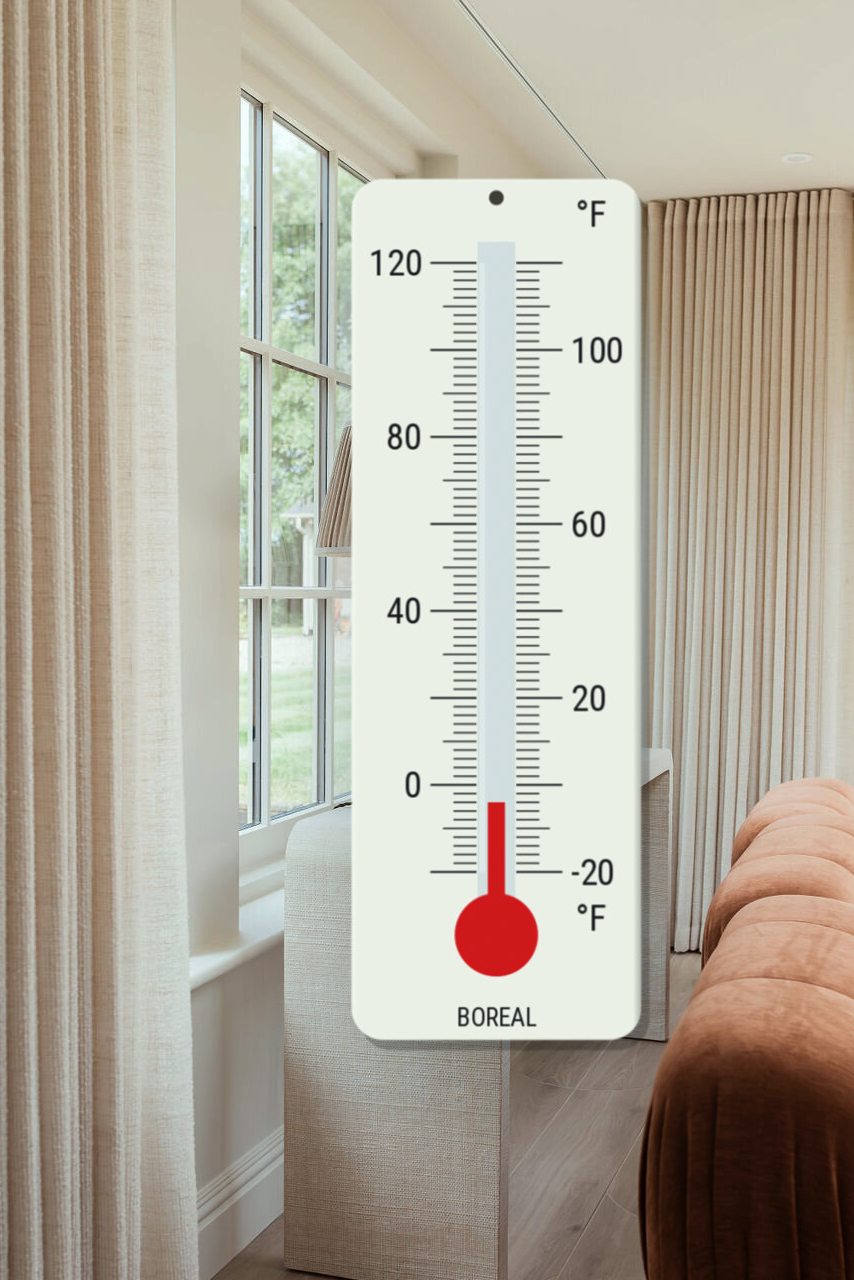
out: -4 °F
